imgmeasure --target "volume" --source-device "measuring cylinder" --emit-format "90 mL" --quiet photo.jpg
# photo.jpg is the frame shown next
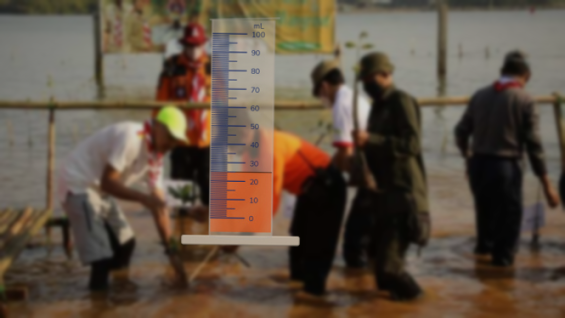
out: 25 mL
